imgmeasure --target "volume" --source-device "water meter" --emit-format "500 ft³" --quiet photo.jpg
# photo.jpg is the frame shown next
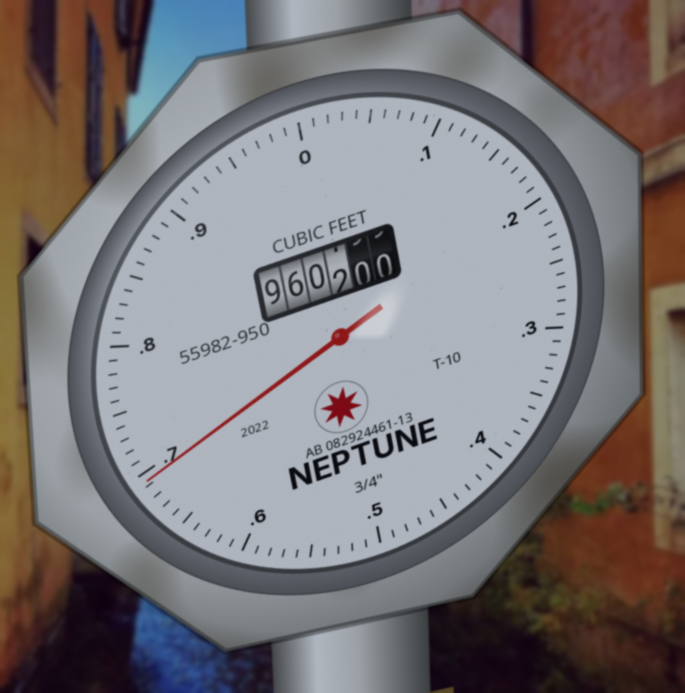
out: 960199.69 ft³
